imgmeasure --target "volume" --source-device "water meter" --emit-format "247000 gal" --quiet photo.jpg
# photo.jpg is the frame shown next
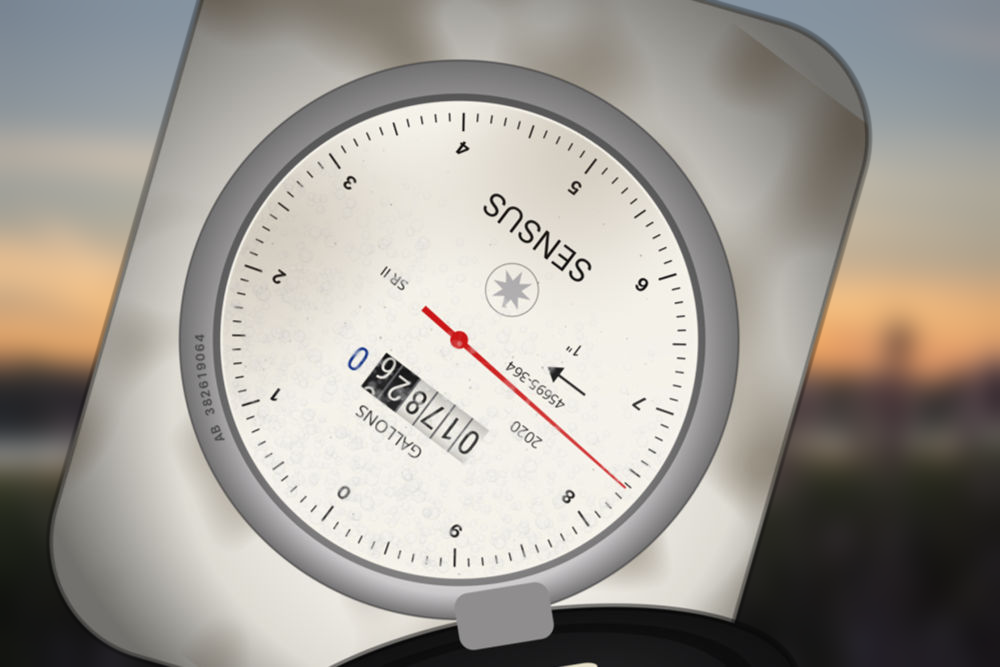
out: 178257.6 gal
